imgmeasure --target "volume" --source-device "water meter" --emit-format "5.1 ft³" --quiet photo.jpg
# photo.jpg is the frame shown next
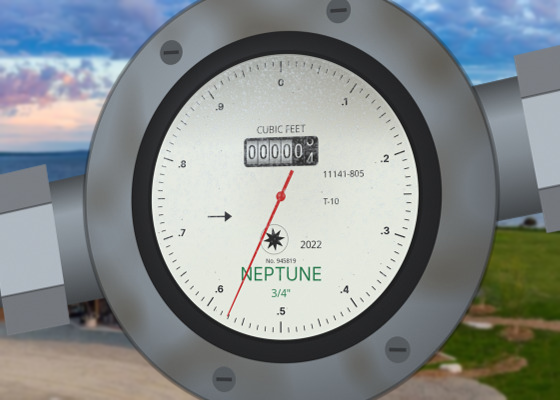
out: 3.57 ft³
